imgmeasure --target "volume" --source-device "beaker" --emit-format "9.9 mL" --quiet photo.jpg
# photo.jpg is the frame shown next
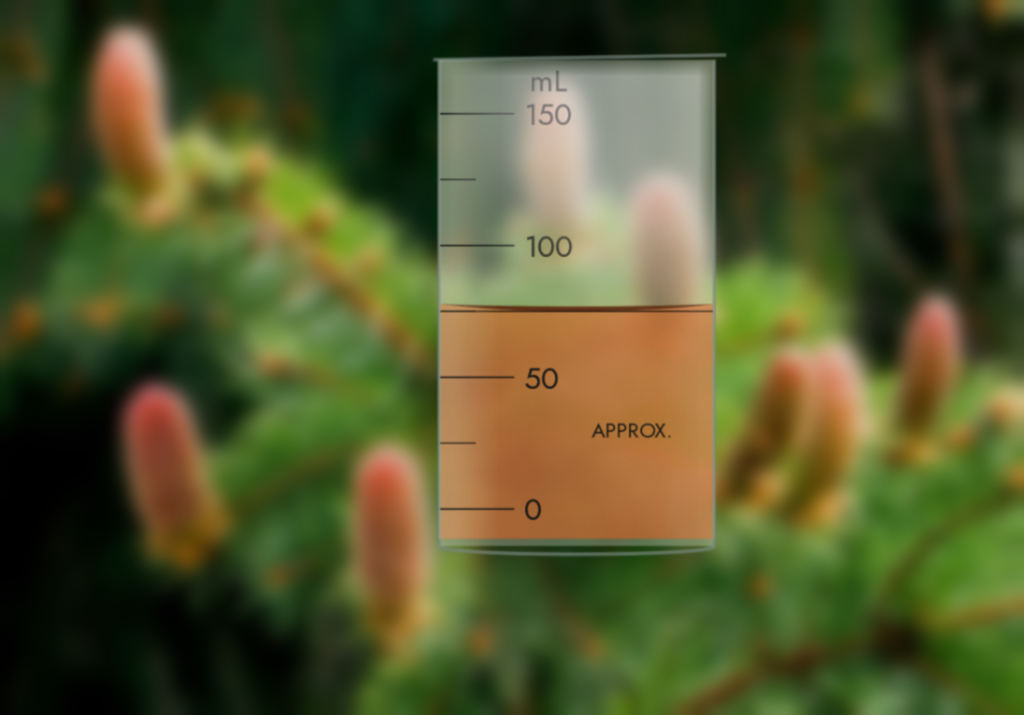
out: 75 mL
